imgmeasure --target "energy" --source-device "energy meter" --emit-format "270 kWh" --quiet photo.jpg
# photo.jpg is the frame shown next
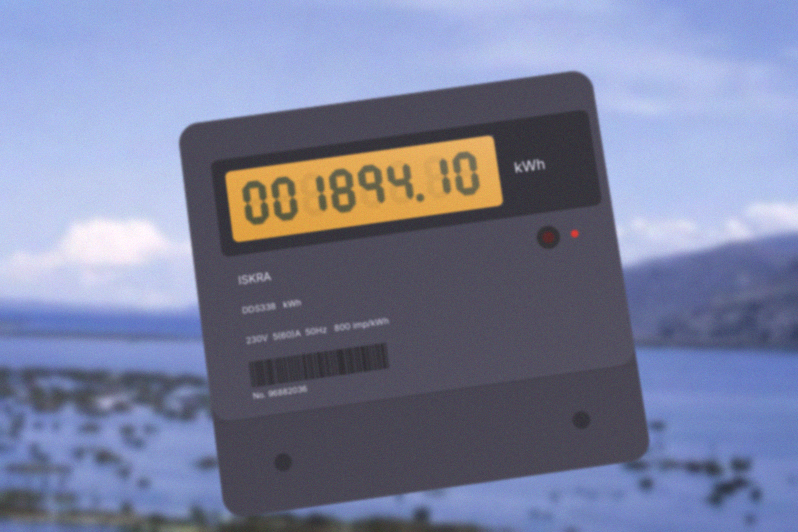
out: 1894.10 kWh
